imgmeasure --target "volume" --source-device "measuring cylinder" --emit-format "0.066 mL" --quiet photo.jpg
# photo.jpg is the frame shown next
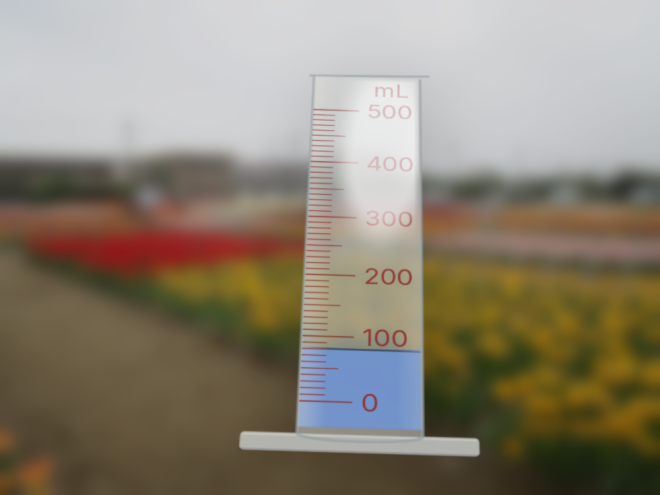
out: 80 mL
